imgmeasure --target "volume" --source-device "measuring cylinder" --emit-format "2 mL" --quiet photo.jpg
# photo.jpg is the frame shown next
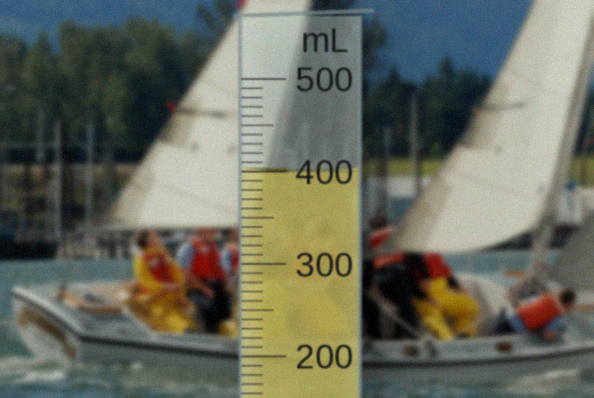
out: 400 mL
